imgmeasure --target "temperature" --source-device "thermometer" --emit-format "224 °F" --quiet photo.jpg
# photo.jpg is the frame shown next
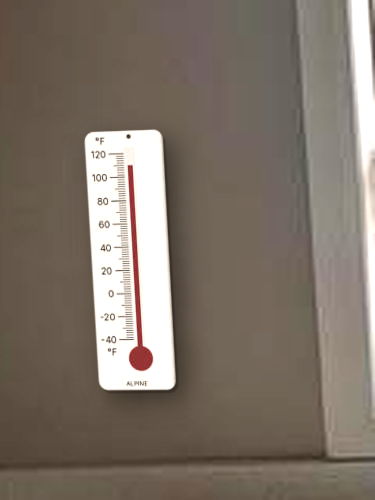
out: 110 °F
